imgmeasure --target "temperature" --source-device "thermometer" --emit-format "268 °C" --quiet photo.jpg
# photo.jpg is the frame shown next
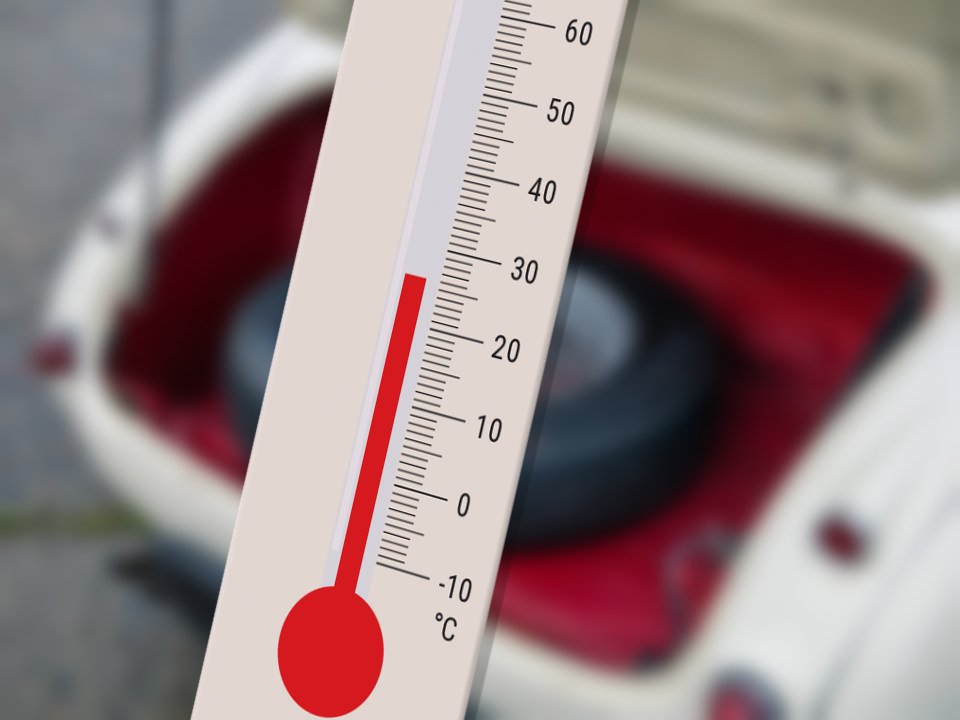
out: 26 °C
